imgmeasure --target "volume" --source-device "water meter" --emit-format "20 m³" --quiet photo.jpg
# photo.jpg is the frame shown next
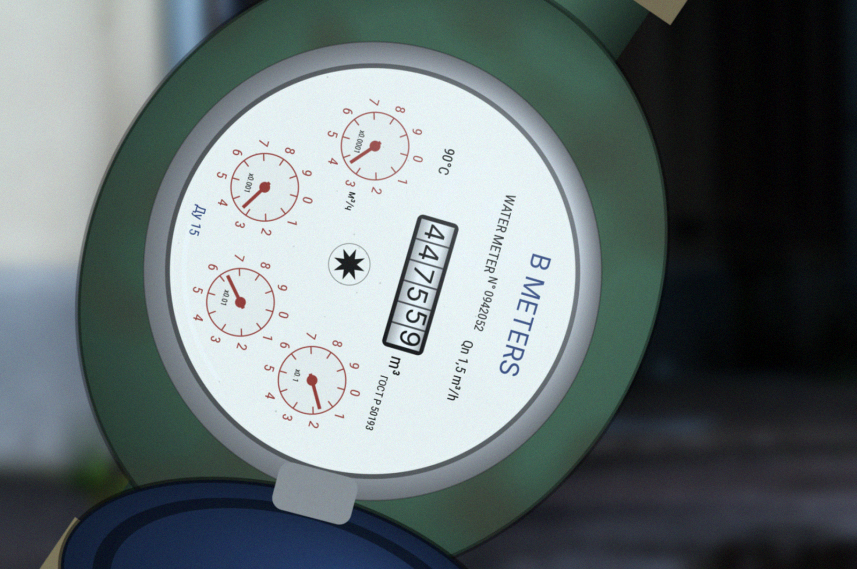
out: 447559.1633 m³
